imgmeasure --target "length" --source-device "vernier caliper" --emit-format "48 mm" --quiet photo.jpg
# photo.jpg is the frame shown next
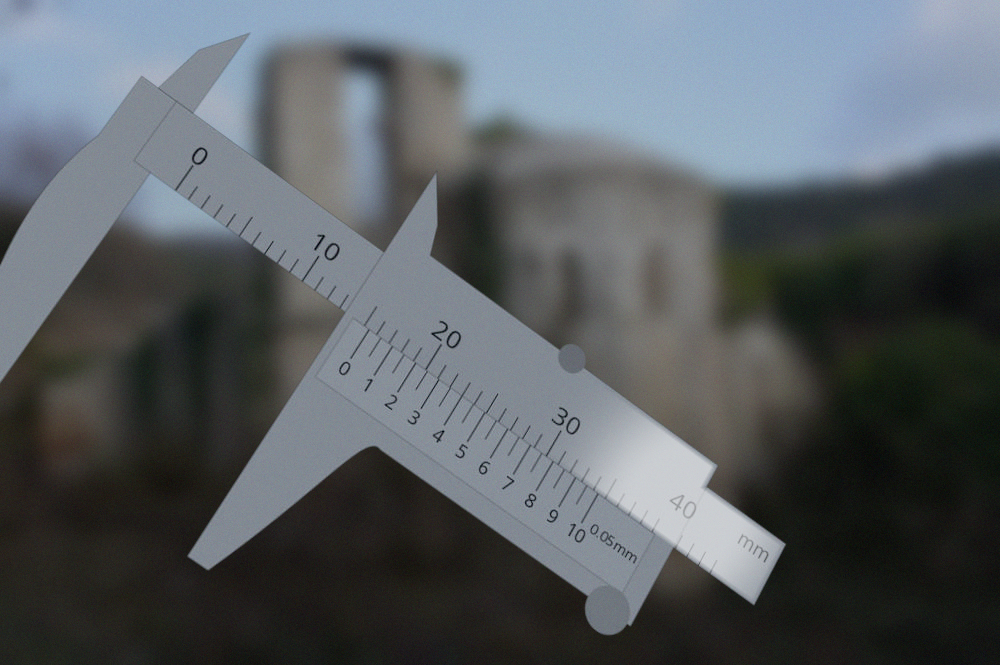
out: 15.4 mm
